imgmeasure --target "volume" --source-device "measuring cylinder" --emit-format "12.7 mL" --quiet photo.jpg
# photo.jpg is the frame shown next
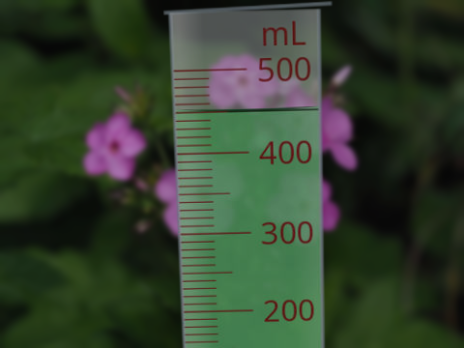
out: 450 mL
